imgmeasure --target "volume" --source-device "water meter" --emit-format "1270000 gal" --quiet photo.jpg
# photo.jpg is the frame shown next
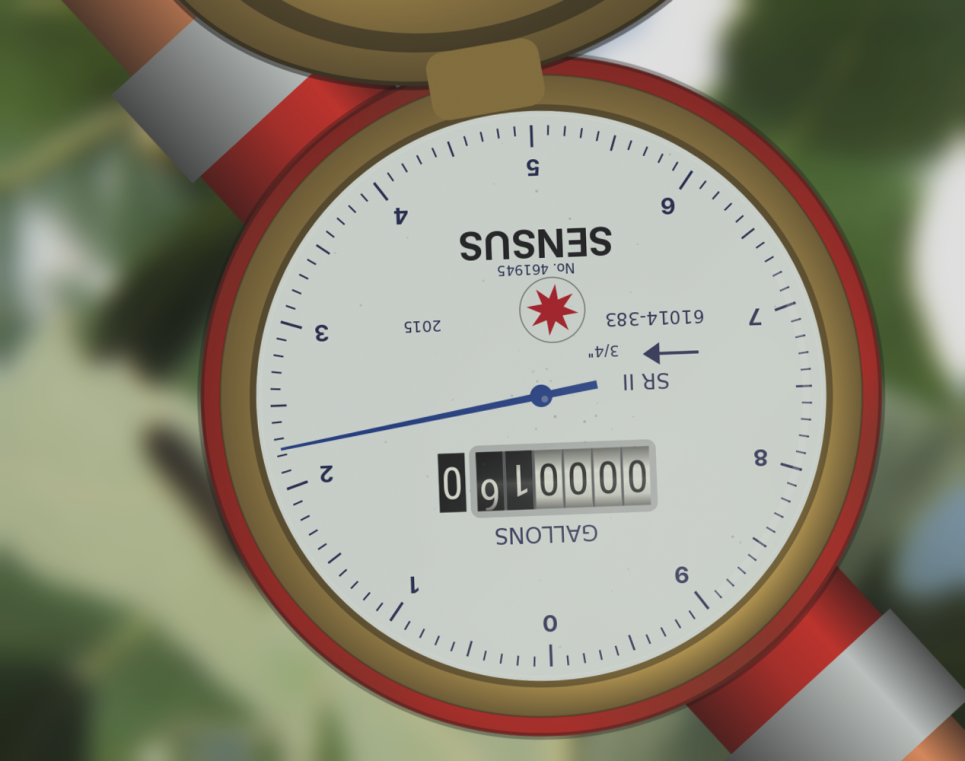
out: 162.2 gal
